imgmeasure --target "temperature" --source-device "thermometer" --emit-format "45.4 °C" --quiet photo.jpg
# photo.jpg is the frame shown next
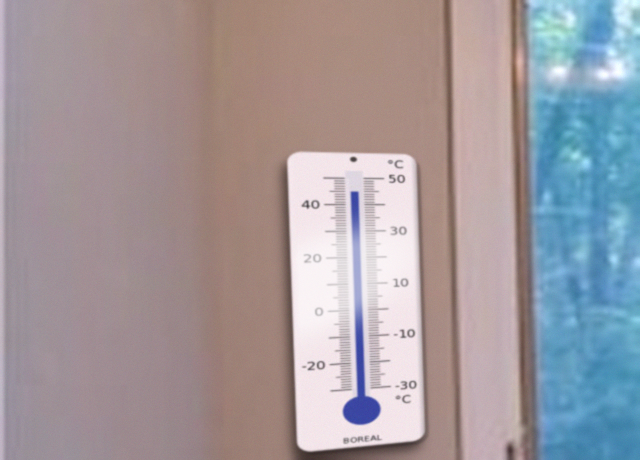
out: 45 °C
